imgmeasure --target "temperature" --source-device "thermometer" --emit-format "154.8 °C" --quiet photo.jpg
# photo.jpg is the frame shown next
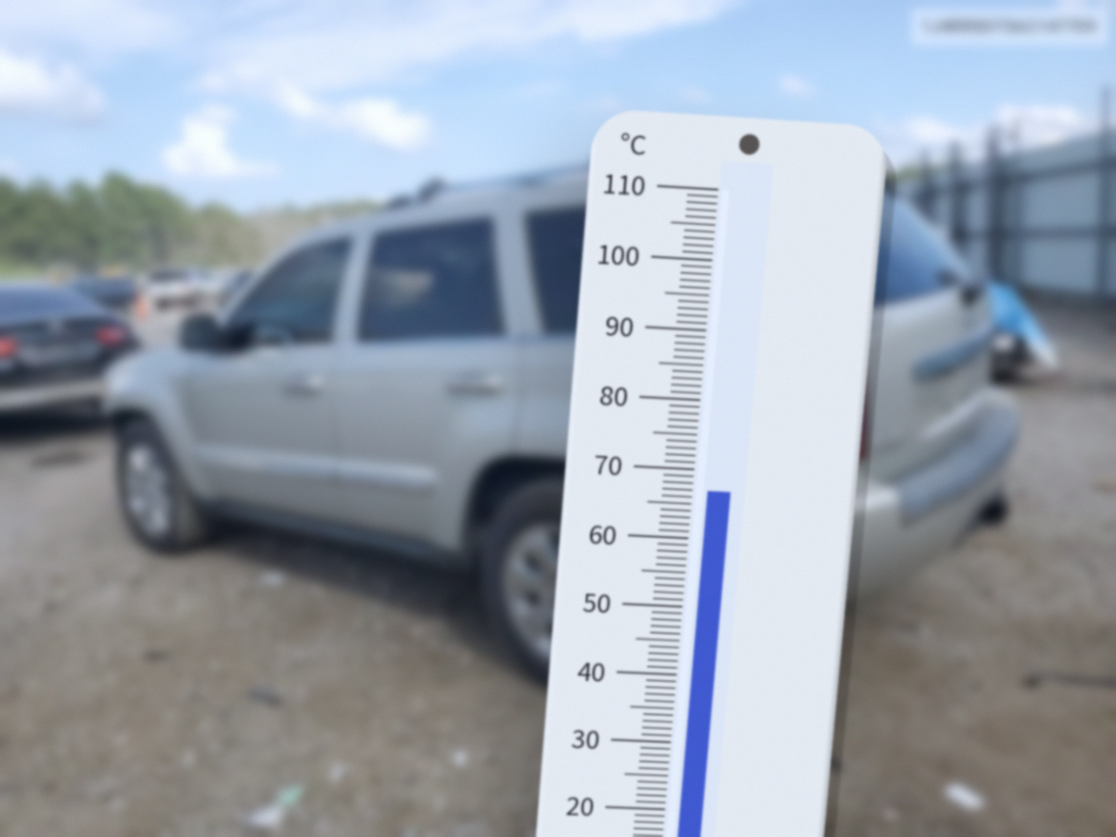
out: 67 °C
